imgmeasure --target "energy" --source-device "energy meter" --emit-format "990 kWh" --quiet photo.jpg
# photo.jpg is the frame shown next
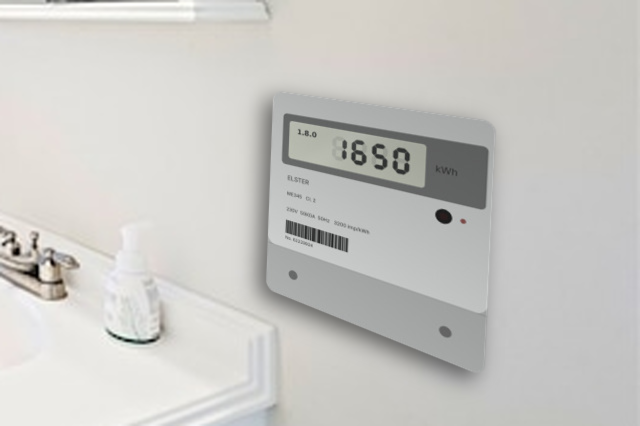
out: 1650 kWh
